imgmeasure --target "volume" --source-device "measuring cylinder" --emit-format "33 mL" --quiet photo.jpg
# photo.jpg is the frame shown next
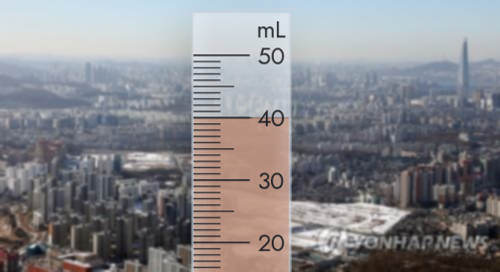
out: 40 mL
